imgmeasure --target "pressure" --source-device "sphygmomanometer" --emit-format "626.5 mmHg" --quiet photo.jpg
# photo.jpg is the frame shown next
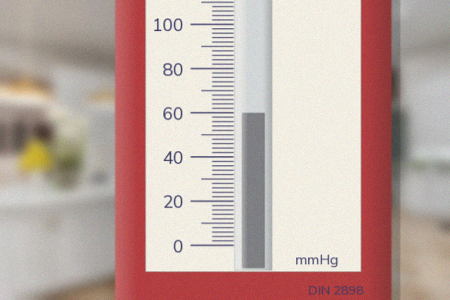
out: 60 mmHg
